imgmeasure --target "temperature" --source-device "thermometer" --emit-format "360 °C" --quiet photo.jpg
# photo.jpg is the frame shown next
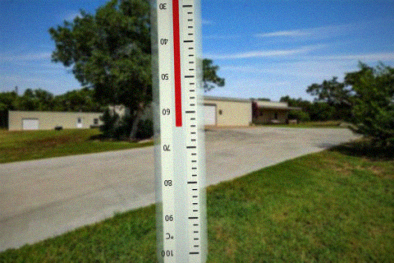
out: 64 °C
